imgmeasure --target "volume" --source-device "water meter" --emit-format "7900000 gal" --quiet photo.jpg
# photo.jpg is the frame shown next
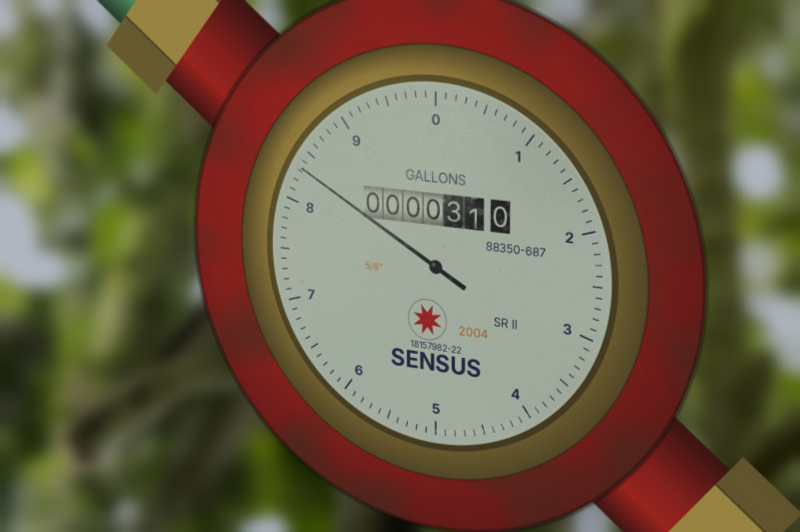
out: 308.3 gal
